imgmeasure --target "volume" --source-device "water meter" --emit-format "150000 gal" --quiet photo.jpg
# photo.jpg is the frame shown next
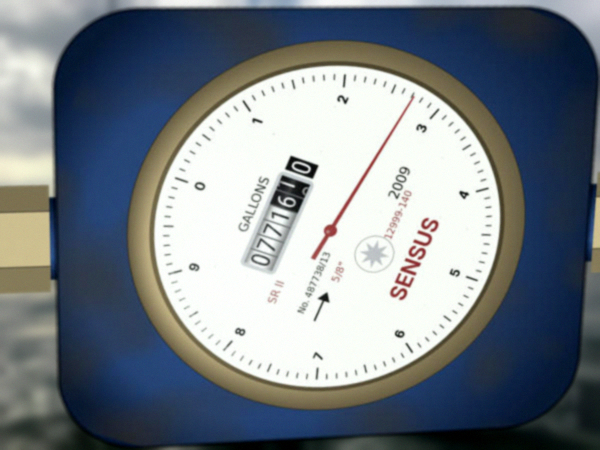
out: 771612.7 gal
